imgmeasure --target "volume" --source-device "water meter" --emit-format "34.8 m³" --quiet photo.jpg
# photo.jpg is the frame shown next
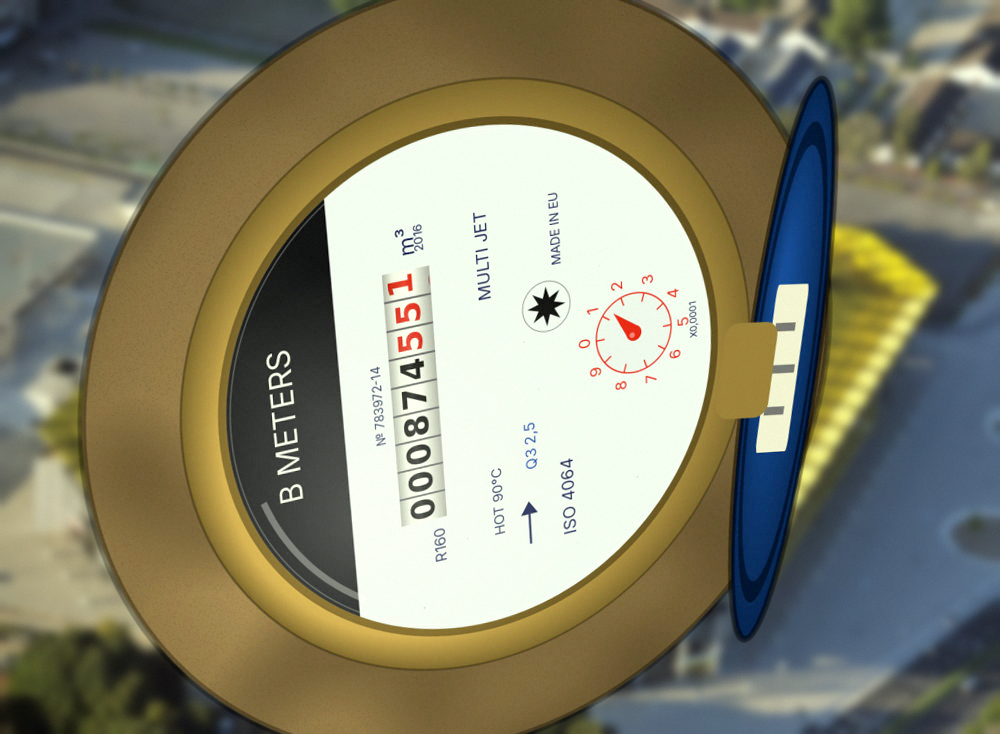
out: 874.5511 m³
